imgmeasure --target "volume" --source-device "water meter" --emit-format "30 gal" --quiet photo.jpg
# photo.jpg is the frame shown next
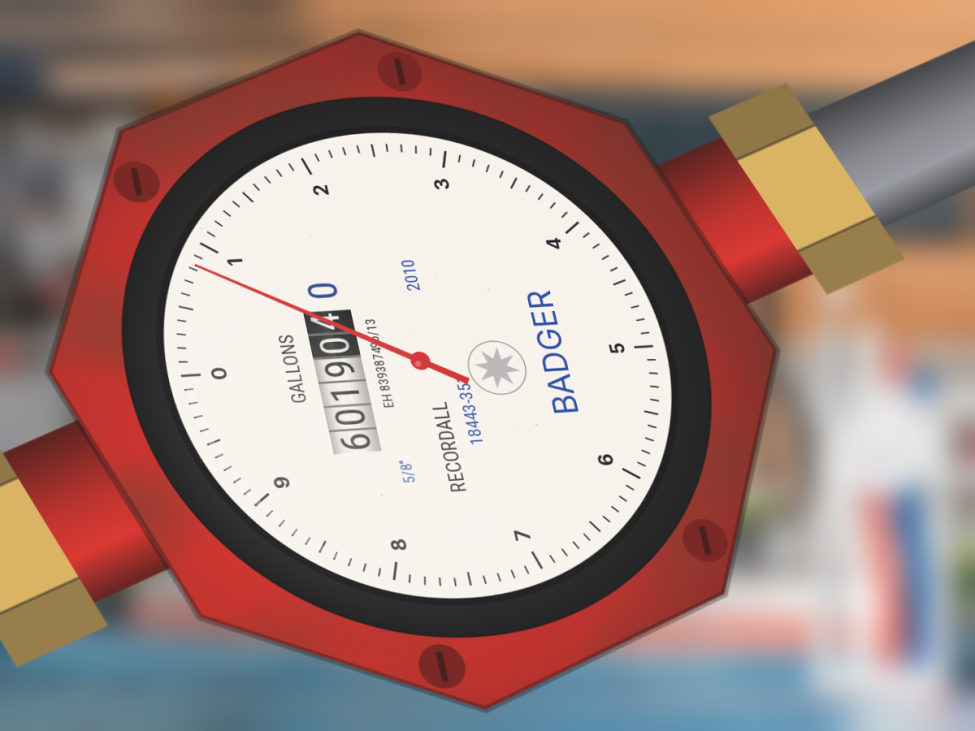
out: 6019040.8 gal
